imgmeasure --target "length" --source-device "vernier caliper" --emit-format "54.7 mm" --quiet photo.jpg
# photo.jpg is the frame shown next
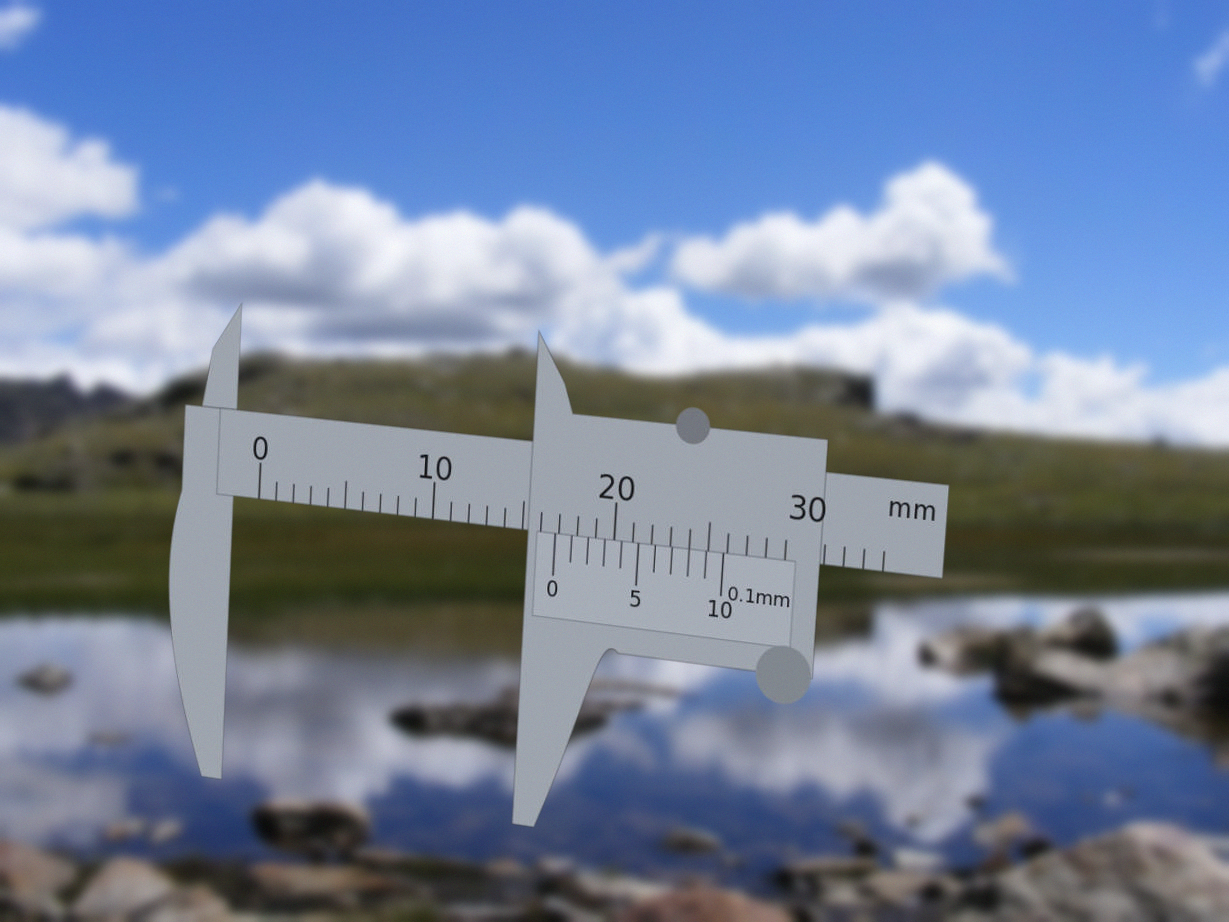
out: 16.8 mm
